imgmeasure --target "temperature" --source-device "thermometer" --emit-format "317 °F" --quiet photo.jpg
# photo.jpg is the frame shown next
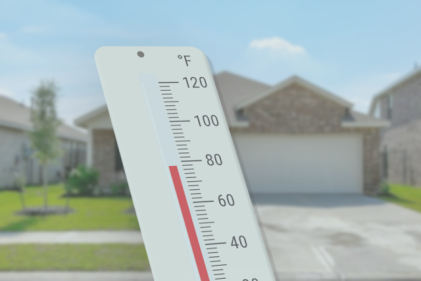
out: 78 °F
